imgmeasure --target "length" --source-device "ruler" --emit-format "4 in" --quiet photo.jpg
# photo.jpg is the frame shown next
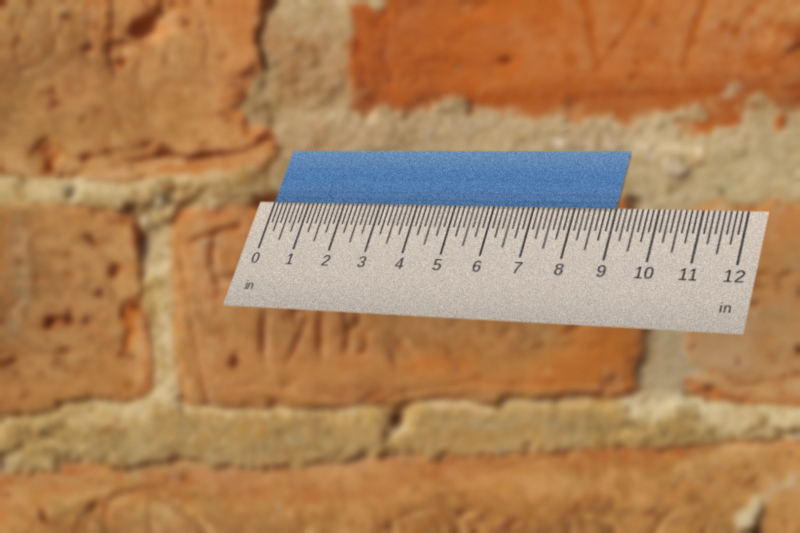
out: 9 in
